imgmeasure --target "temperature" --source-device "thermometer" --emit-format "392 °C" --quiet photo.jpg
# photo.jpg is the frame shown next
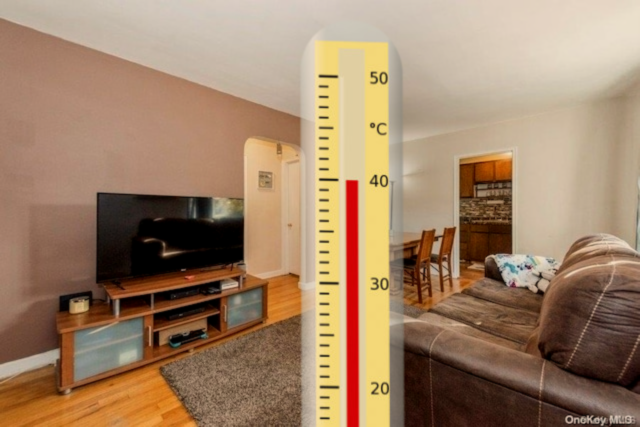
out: 40 °C
